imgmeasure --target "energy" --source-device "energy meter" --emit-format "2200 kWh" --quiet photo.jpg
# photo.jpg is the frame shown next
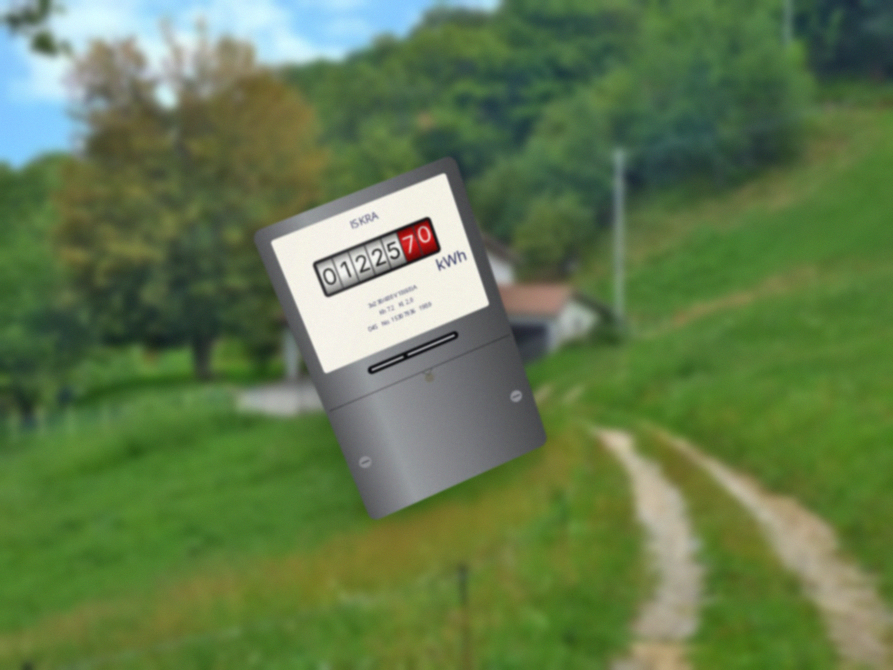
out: 1225.70 kWh
